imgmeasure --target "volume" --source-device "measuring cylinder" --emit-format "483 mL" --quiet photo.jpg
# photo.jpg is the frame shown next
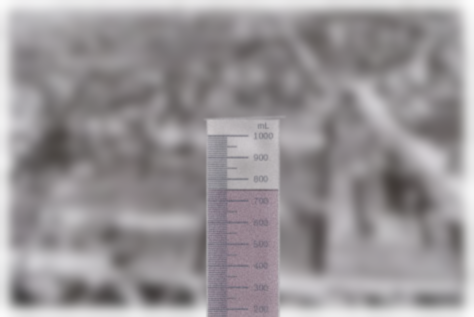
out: 750 mL
